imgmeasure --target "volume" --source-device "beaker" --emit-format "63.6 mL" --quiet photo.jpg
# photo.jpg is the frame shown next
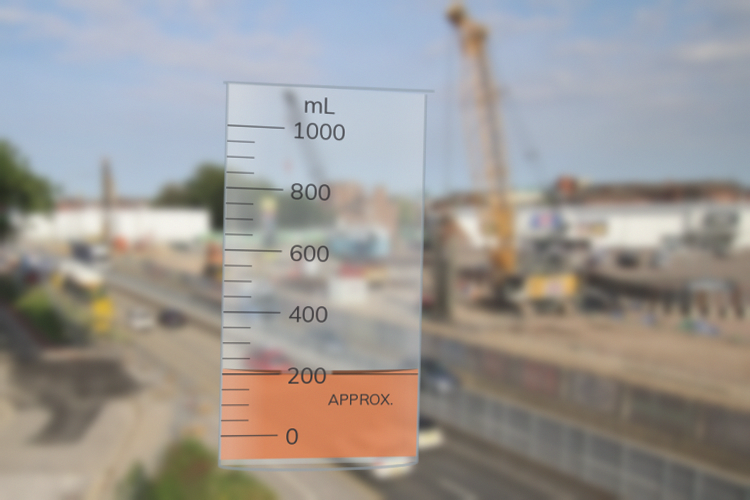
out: 200 mL
